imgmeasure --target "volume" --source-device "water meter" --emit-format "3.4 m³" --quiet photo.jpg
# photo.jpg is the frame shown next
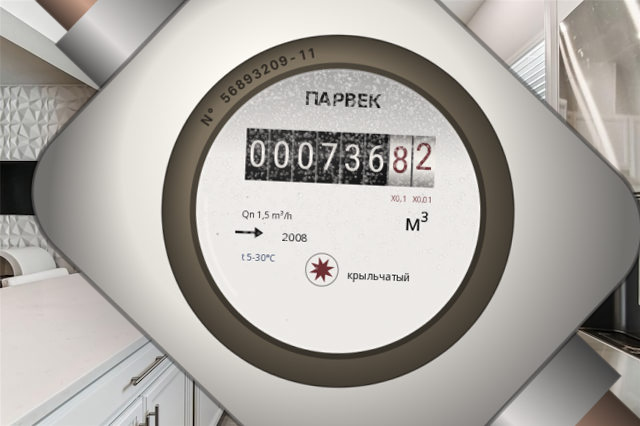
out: 736.82 m³
